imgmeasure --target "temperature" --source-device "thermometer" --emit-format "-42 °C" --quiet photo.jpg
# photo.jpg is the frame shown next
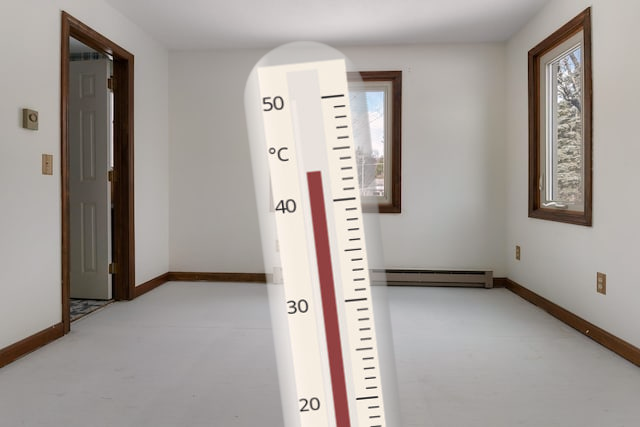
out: 43 °C
